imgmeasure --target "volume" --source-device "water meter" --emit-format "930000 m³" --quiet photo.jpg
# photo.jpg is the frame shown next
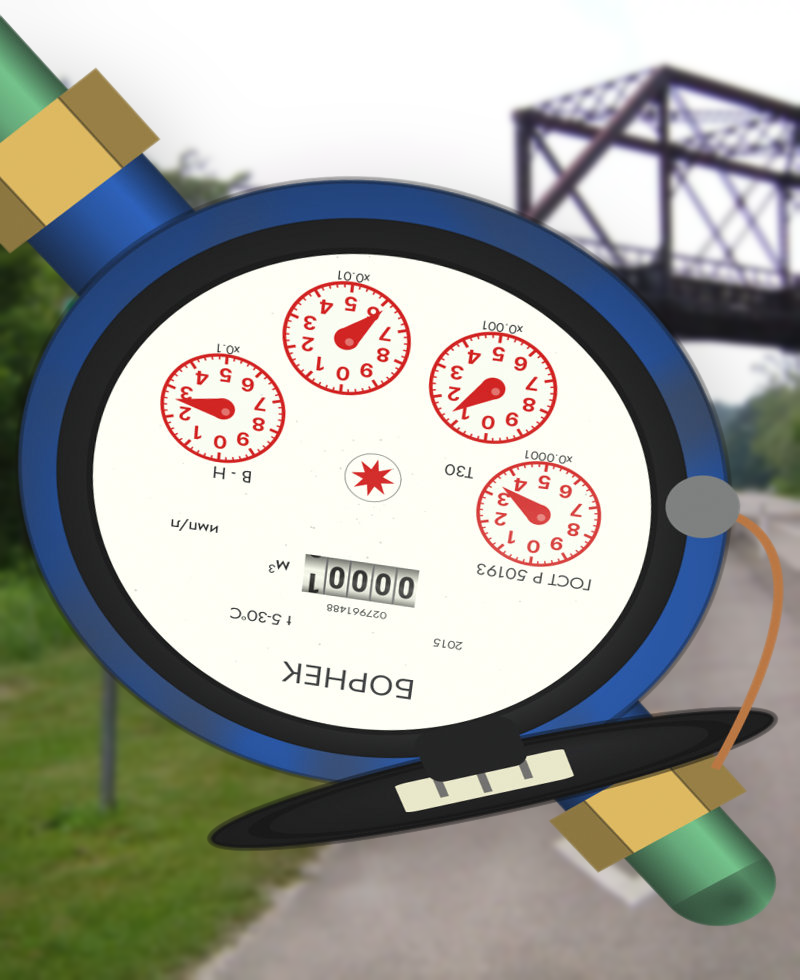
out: 1.2613 m³
